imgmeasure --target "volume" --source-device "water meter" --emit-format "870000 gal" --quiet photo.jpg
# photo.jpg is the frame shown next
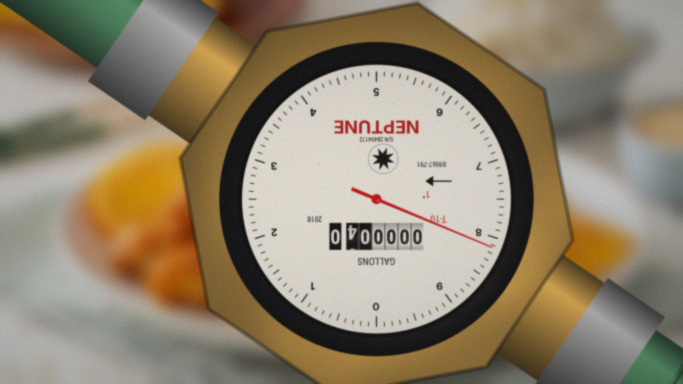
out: 38.1 gal
